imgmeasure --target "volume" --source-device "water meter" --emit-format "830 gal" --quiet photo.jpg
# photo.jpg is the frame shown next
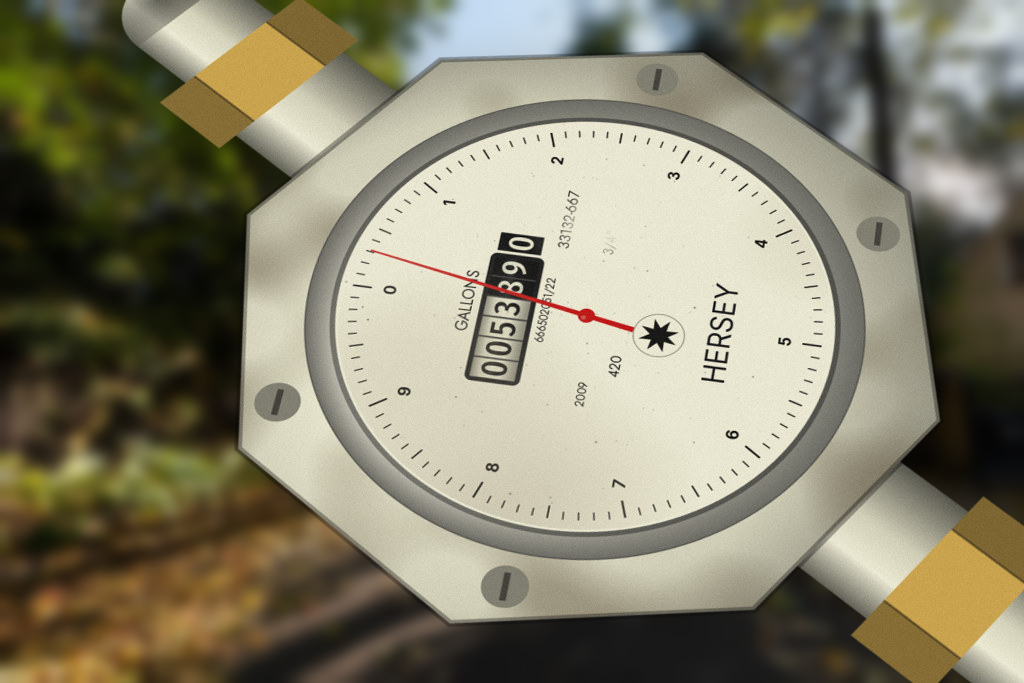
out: 53890.3 gal
